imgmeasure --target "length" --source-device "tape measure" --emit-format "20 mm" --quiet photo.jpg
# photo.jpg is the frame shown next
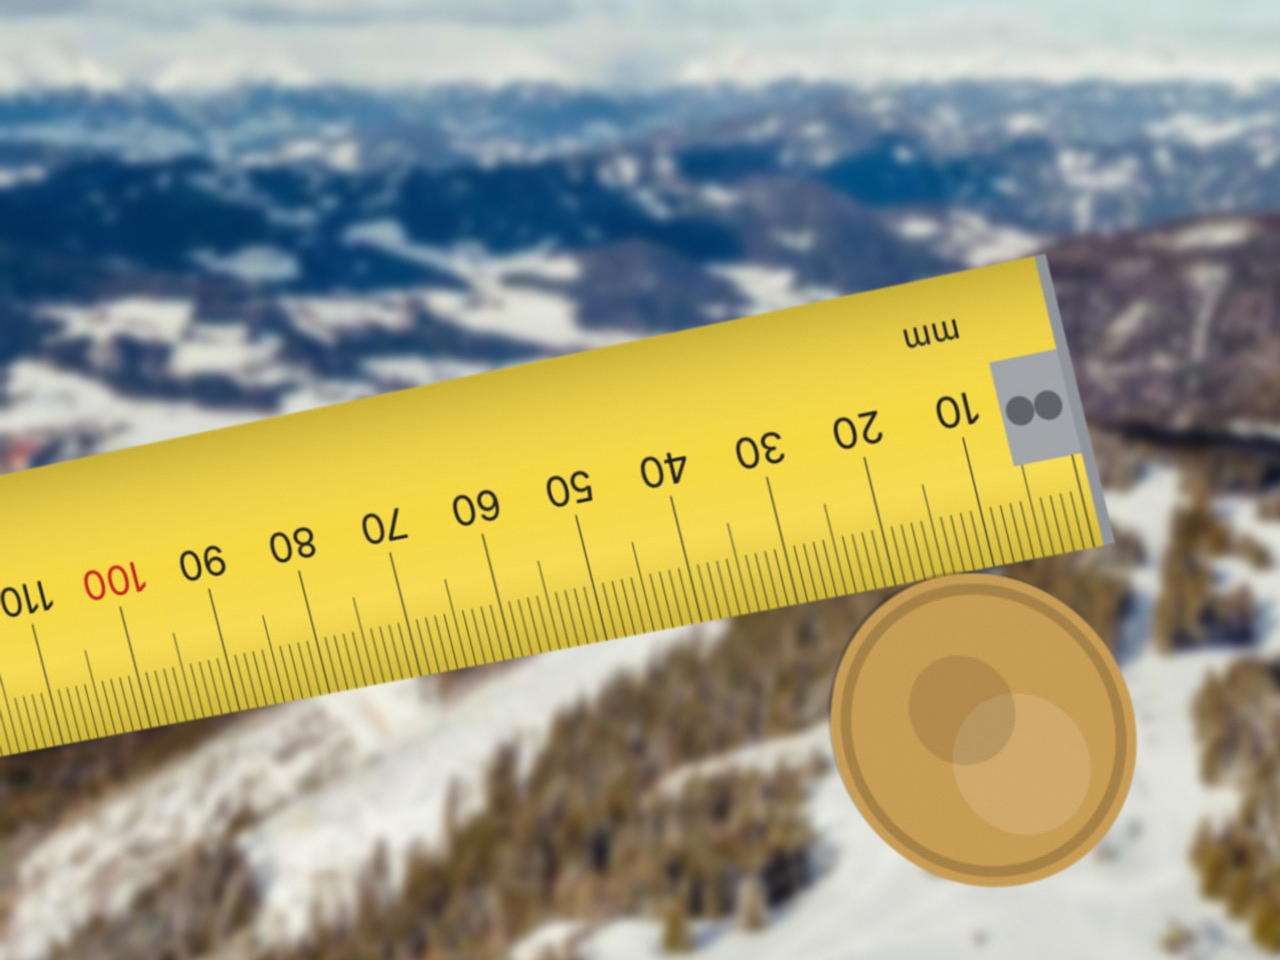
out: 30 mm
